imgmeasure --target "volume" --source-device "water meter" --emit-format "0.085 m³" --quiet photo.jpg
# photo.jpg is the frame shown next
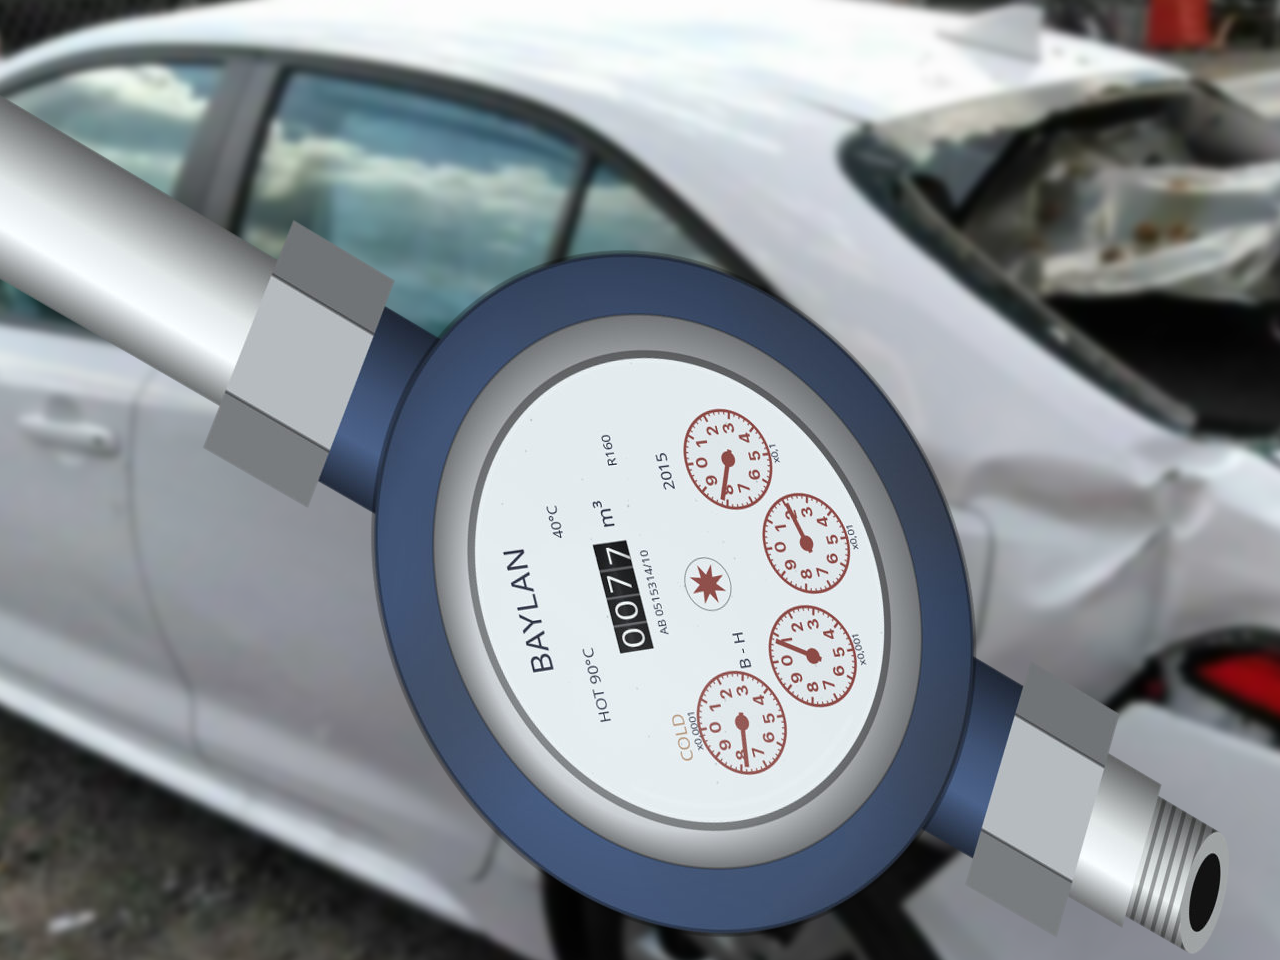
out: 76.8207 m³
